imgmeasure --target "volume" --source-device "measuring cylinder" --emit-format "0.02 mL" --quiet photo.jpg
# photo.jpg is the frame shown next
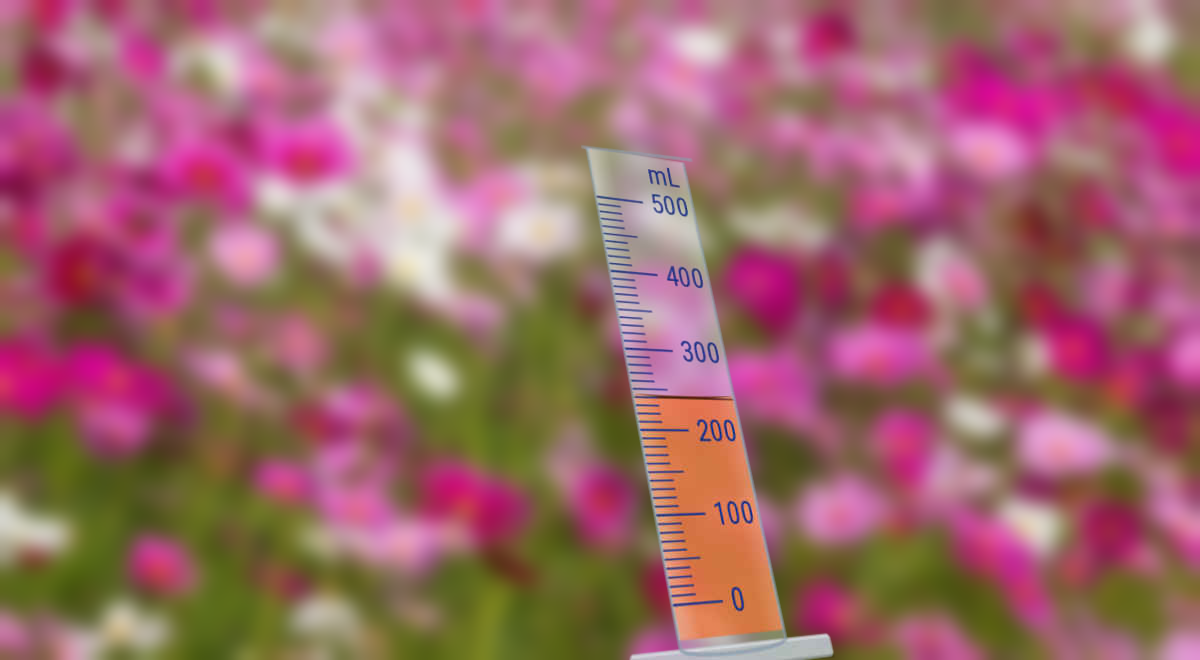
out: 240 mL
